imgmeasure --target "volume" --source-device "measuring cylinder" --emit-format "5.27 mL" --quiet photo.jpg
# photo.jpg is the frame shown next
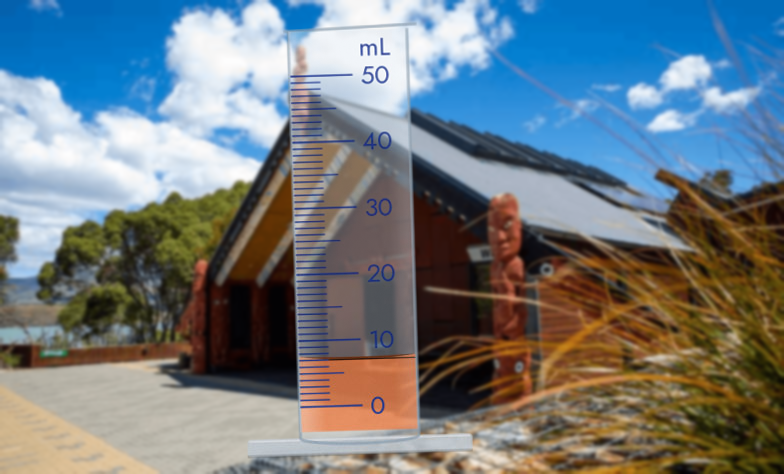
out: 7 mL
